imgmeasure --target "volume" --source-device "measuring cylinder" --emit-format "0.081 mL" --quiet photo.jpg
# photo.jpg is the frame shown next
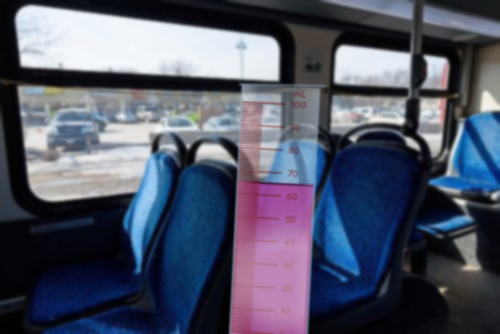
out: 65 mL
